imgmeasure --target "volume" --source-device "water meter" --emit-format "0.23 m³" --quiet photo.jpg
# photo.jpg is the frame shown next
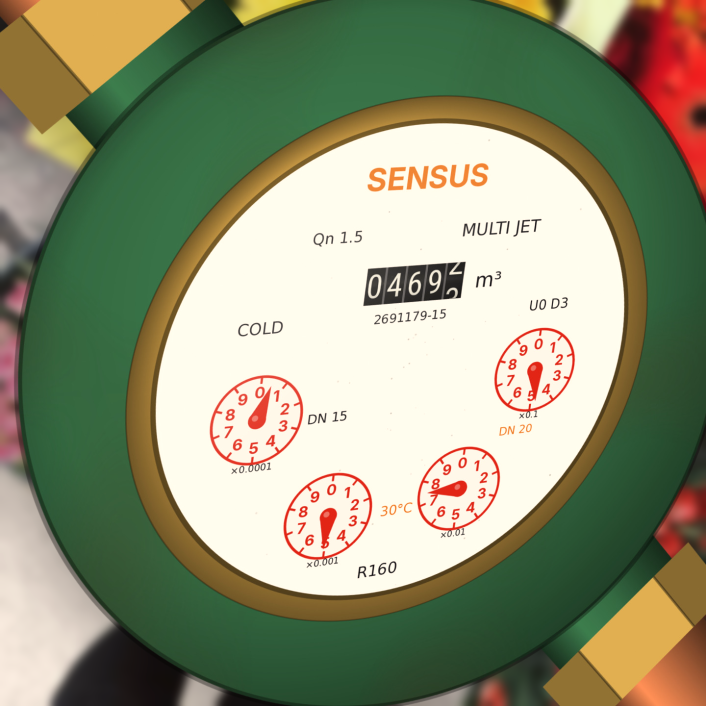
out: 4692.4750 m³
